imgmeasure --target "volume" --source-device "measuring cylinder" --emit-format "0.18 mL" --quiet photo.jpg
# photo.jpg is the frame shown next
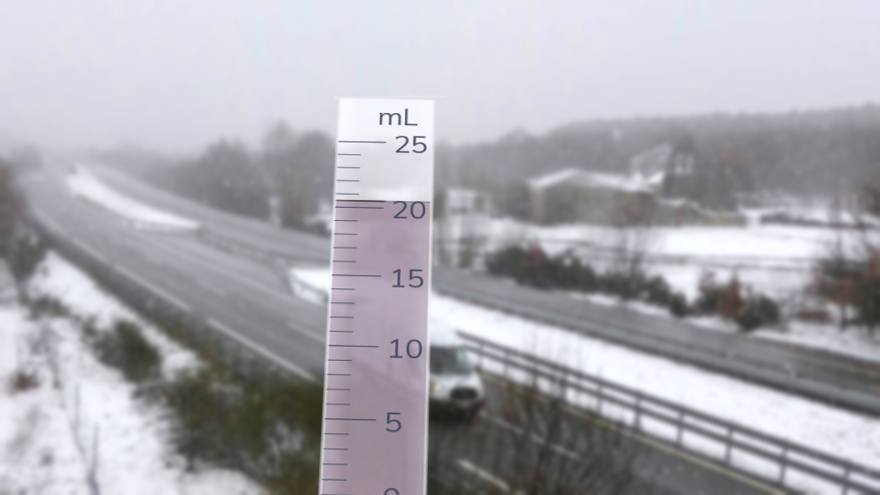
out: 20.5 mL
